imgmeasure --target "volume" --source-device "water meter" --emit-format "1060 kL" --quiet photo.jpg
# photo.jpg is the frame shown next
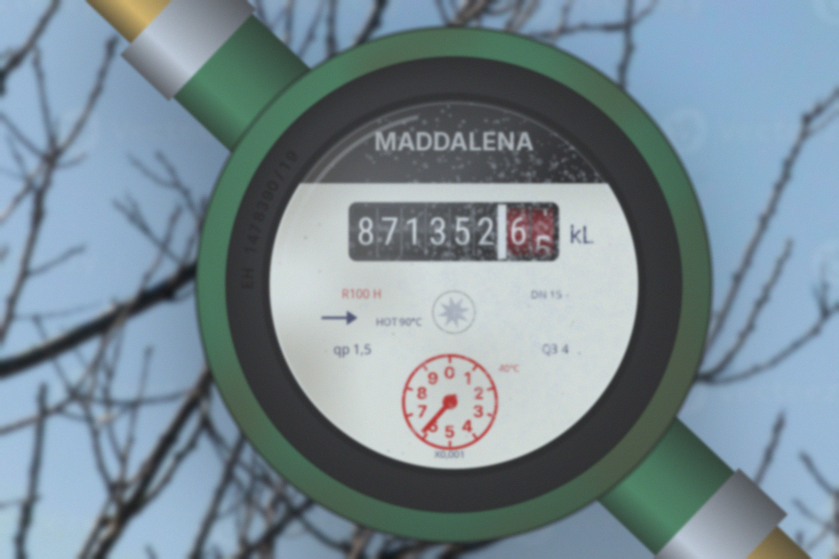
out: 871352.646 kL
